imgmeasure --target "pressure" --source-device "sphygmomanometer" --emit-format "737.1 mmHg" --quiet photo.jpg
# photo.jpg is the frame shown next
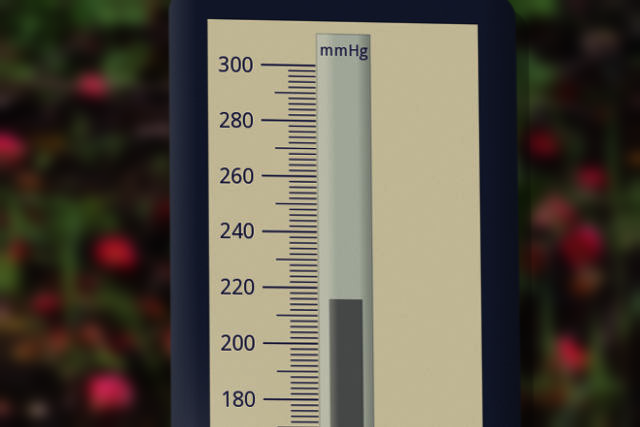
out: 216 mmHg
